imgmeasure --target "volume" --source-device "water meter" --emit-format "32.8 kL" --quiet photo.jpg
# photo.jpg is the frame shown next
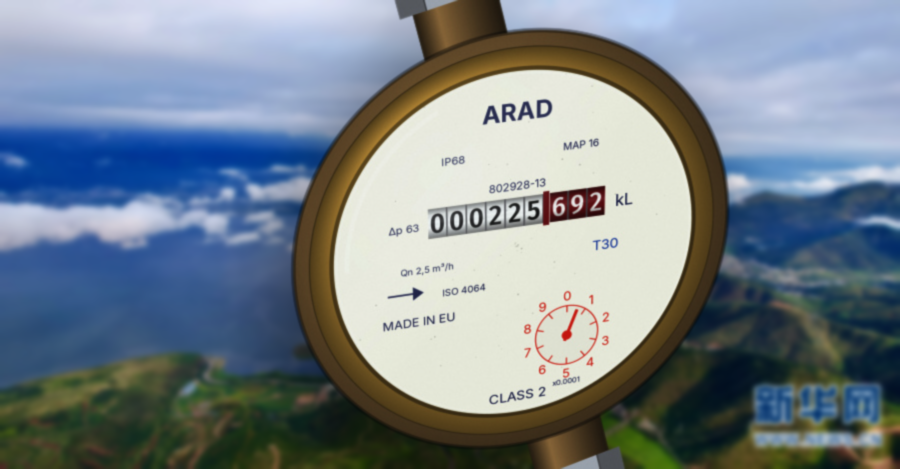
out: 225.6920 kL
